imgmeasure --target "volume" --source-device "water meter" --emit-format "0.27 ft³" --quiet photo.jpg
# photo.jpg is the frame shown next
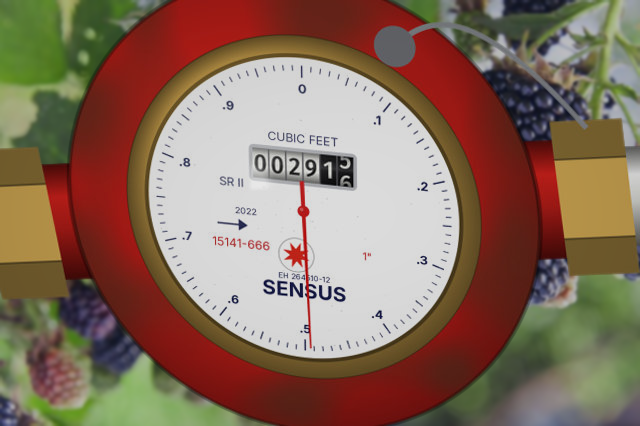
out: 2915.49 ft³
